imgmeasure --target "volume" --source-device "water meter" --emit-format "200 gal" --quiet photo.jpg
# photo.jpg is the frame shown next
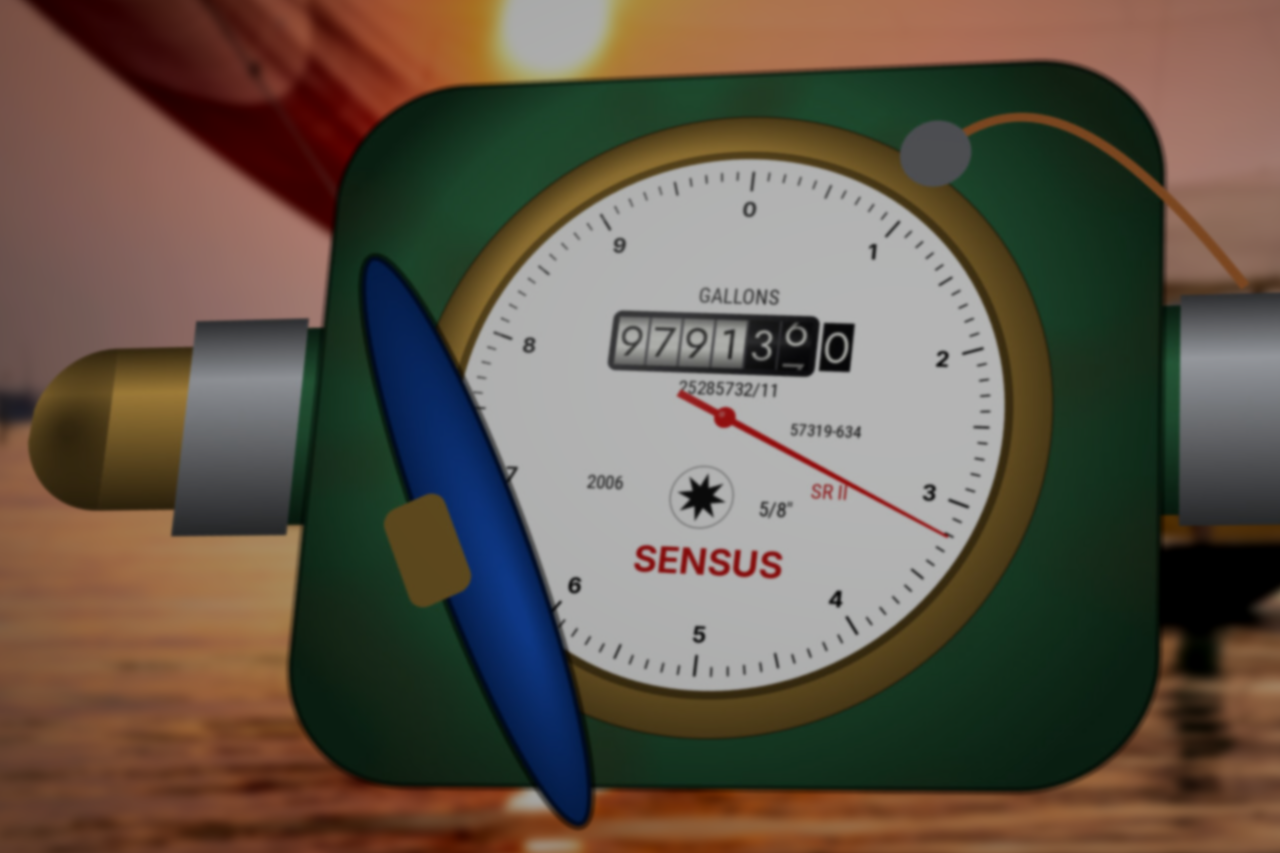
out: 9791363.2 gal
